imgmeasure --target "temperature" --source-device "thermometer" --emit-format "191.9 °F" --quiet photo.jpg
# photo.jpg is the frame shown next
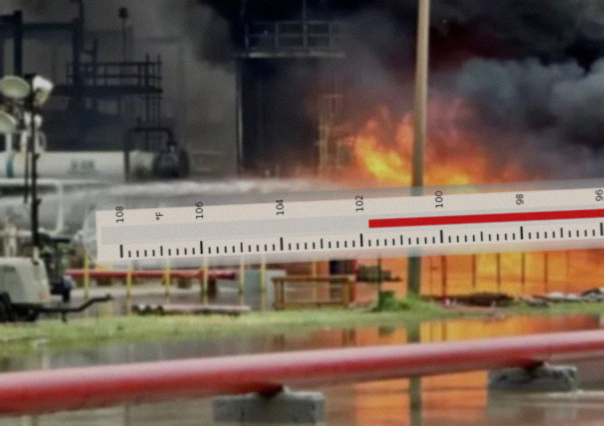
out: 101.8 °F
